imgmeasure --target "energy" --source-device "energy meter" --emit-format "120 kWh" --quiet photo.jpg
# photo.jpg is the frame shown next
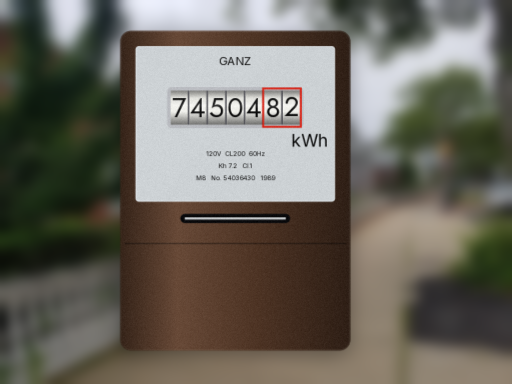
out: 74504.82 kWh
